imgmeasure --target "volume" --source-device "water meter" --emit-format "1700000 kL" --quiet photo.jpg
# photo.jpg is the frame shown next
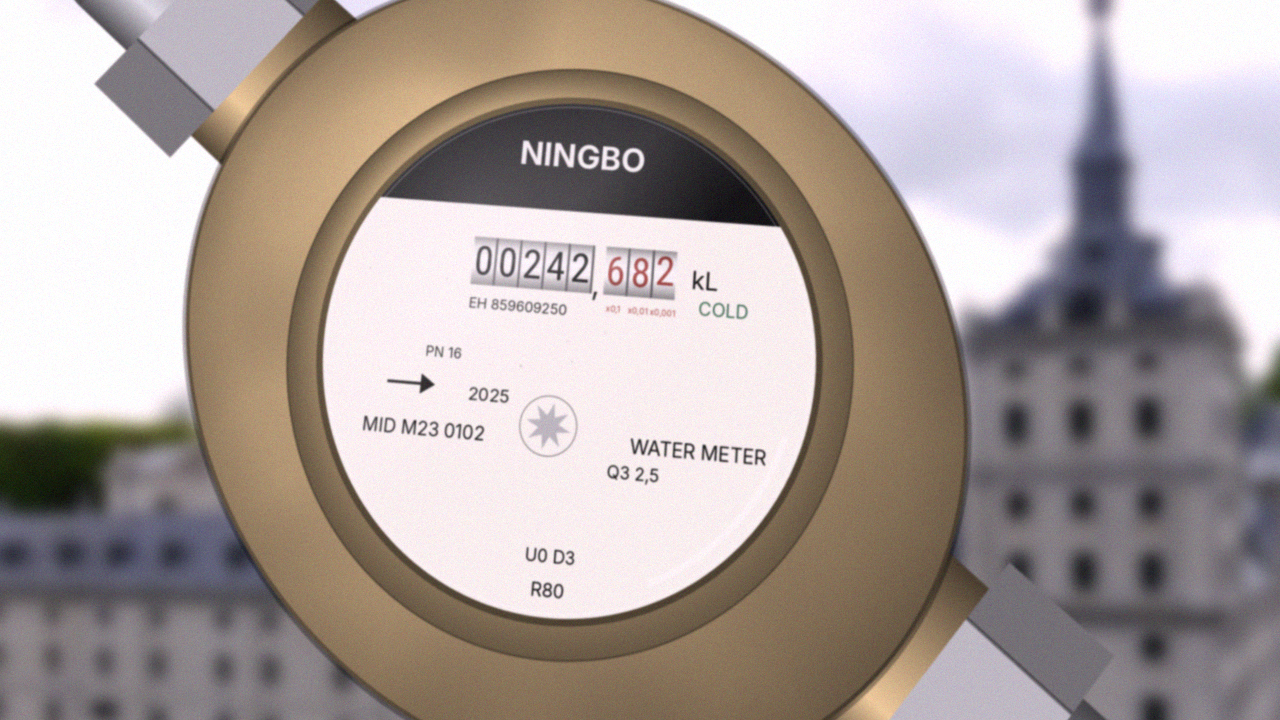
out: 242.682 kL
